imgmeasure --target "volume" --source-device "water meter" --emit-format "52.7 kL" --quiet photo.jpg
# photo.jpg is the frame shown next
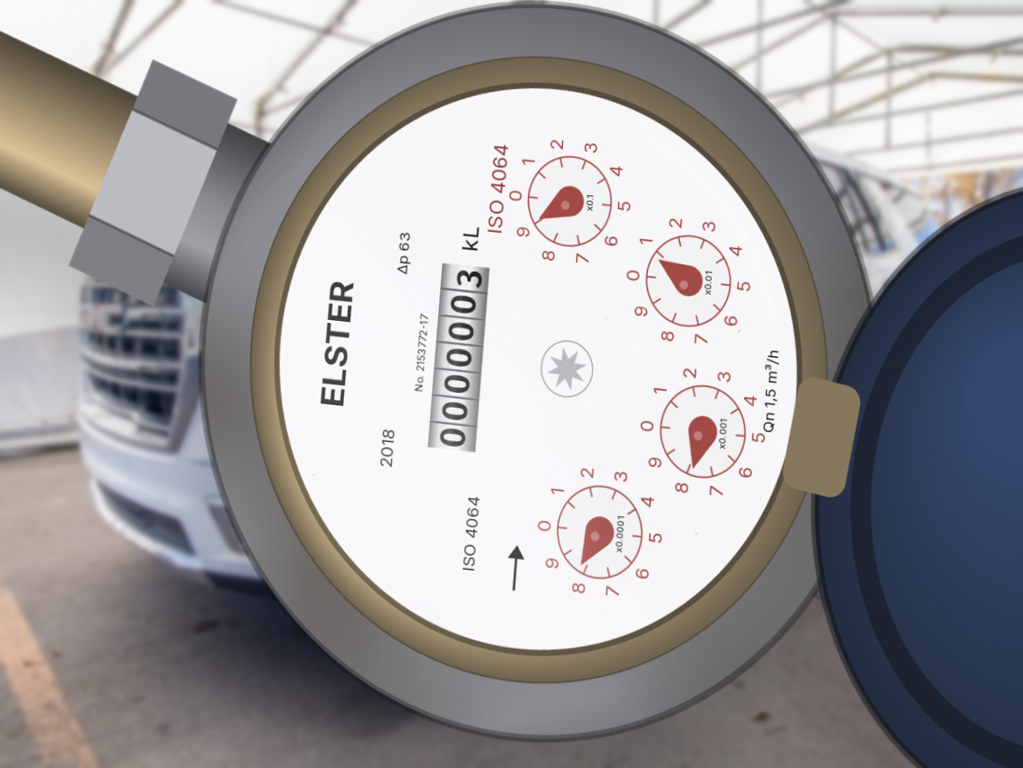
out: 2.9078 kL
